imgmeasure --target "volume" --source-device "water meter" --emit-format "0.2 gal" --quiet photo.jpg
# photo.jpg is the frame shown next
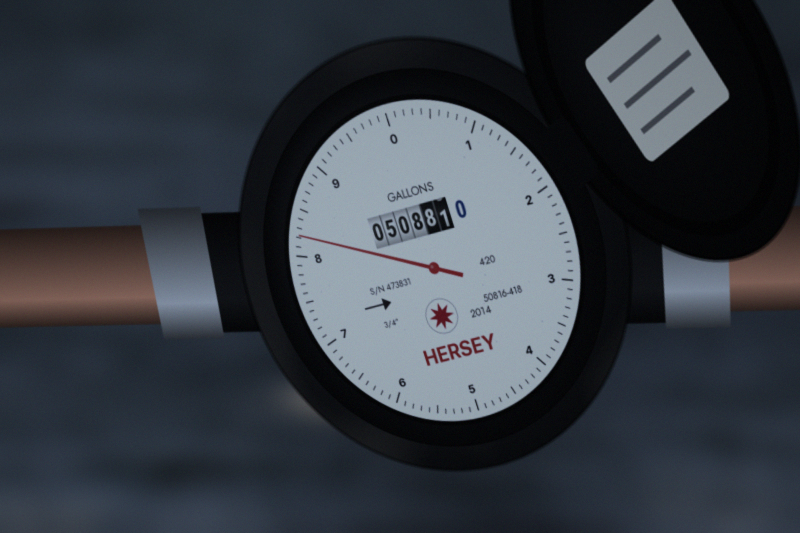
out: 508808.2 gal
